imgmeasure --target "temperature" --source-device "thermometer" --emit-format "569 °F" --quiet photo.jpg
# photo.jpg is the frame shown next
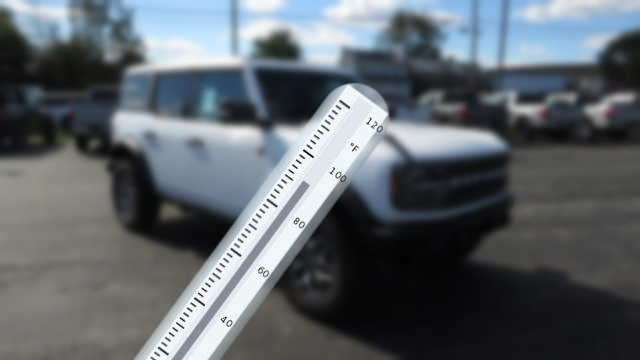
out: 92 °F
